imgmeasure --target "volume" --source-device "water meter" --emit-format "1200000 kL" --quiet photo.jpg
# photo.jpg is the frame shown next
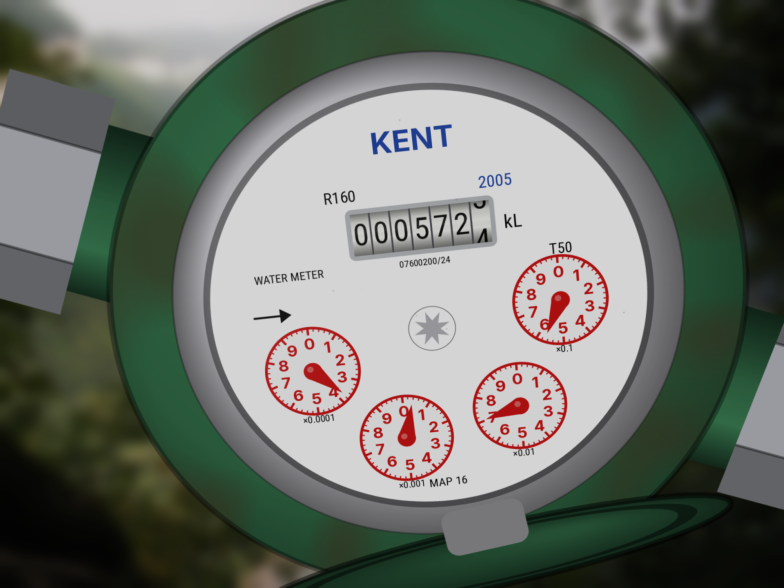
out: 5723.5703 kL
